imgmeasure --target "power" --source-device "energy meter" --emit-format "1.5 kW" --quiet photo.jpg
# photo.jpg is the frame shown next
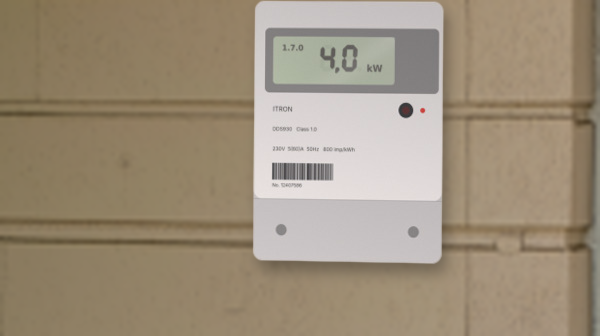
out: 4.0 kW
